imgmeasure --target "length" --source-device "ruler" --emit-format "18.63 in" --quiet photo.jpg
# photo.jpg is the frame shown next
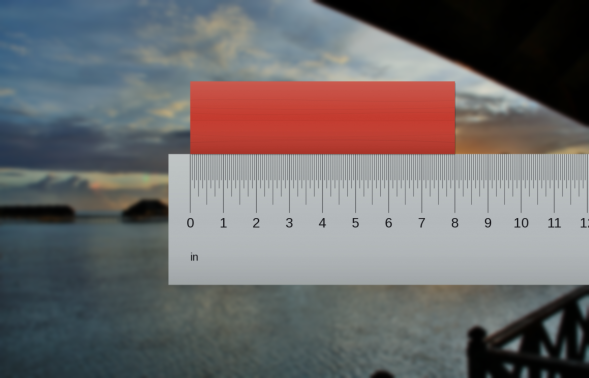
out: 8 in
